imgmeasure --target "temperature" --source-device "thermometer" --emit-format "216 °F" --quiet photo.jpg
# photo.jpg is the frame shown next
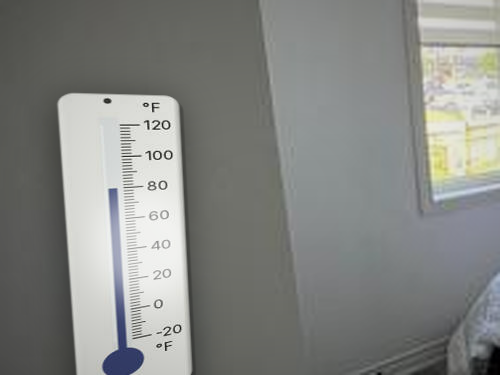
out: 80 °F
